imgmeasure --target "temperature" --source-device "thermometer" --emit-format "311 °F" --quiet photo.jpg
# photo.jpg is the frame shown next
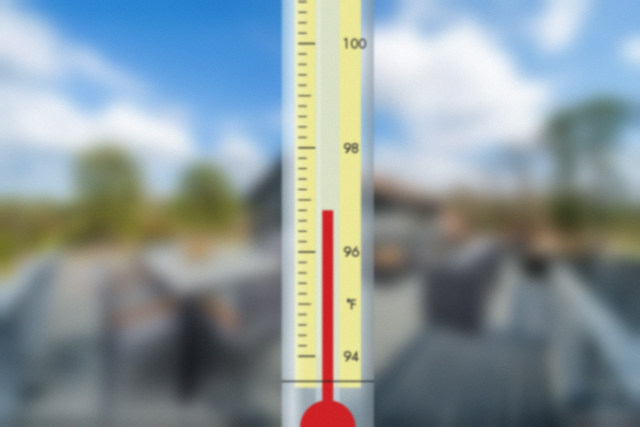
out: 96.8 °F
